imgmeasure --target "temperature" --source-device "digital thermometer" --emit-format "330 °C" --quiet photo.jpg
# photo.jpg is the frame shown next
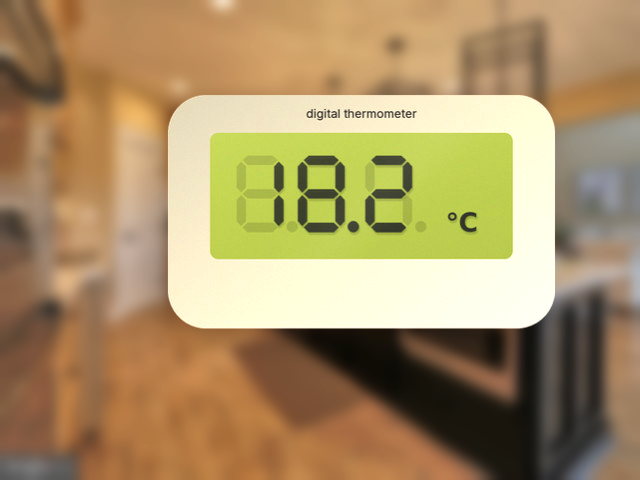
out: 18.2 °C
